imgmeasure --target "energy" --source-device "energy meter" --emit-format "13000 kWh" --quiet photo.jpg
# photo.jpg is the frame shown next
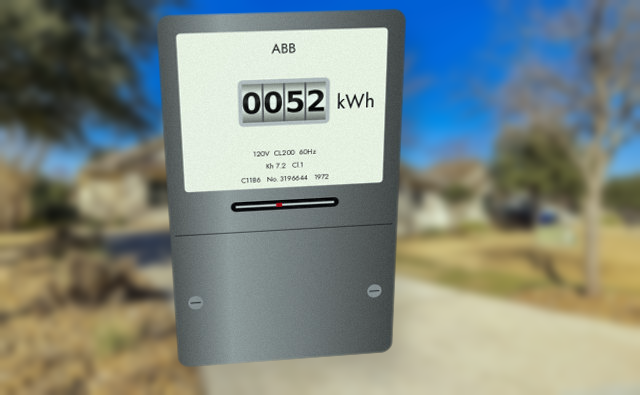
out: 52 kWh
